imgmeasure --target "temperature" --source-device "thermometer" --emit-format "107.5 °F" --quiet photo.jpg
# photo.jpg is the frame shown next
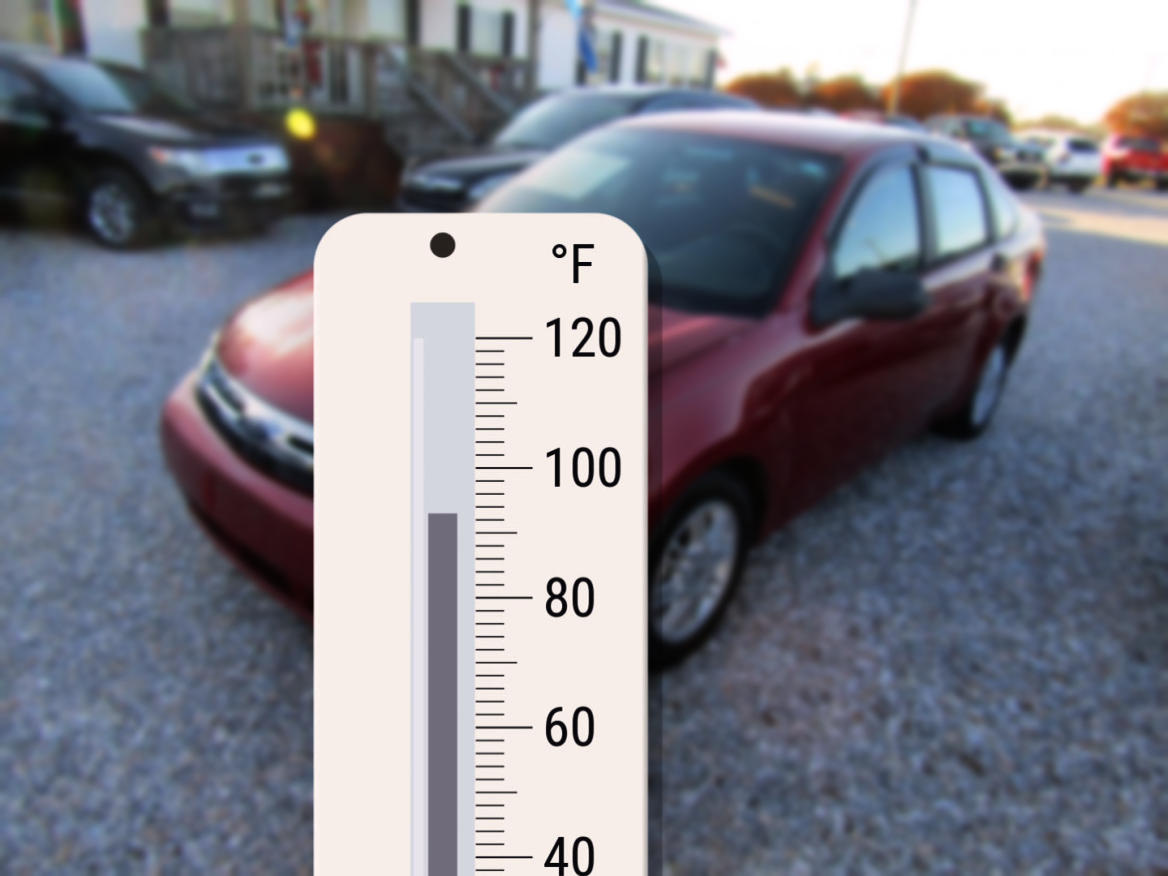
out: 93 °F
